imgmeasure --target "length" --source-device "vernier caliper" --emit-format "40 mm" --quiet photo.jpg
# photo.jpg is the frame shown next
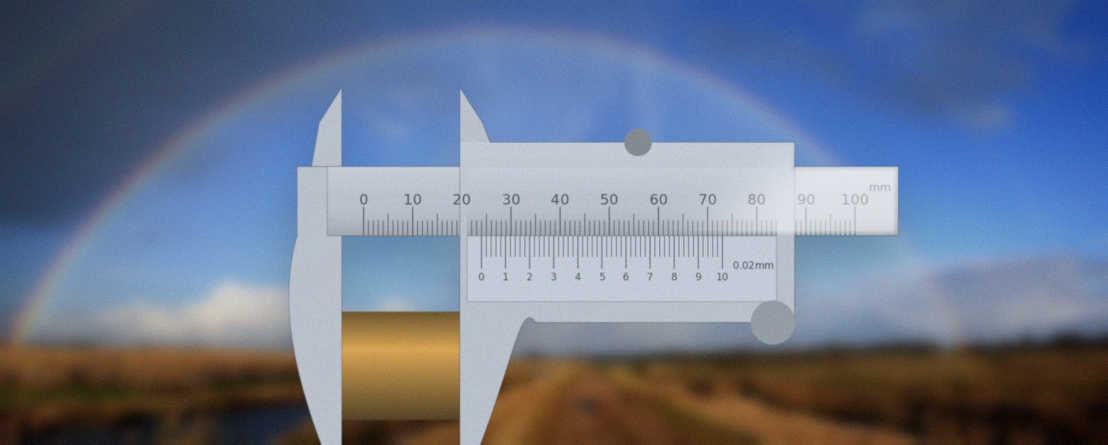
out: 24.0 mm
